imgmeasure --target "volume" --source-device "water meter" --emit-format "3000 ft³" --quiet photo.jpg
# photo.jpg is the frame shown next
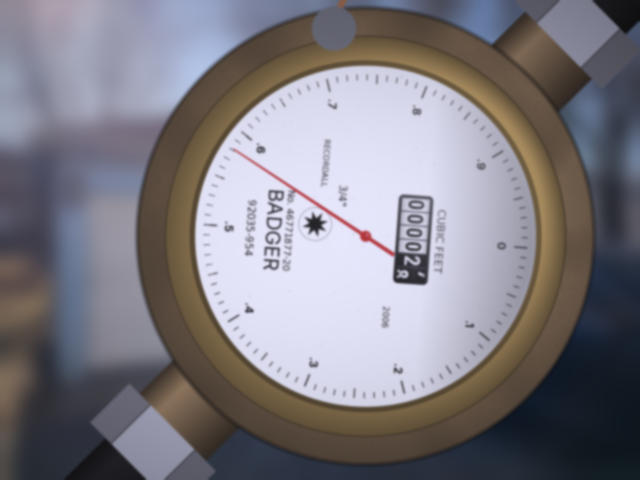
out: 27.58 ft³
